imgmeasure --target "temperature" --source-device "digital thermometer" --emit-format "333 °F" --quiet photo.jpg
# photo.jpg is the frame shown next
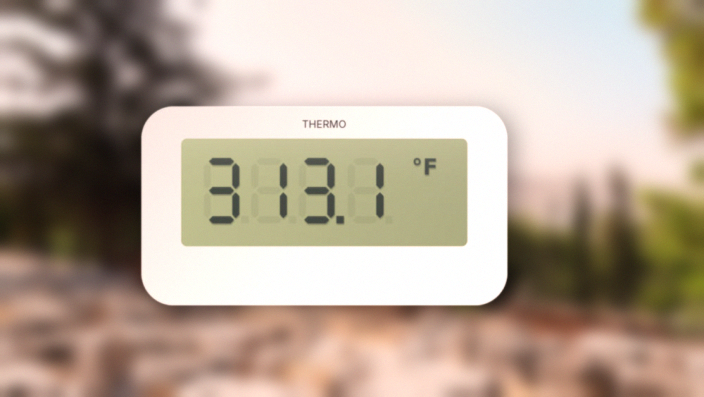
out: 313.1 °F
